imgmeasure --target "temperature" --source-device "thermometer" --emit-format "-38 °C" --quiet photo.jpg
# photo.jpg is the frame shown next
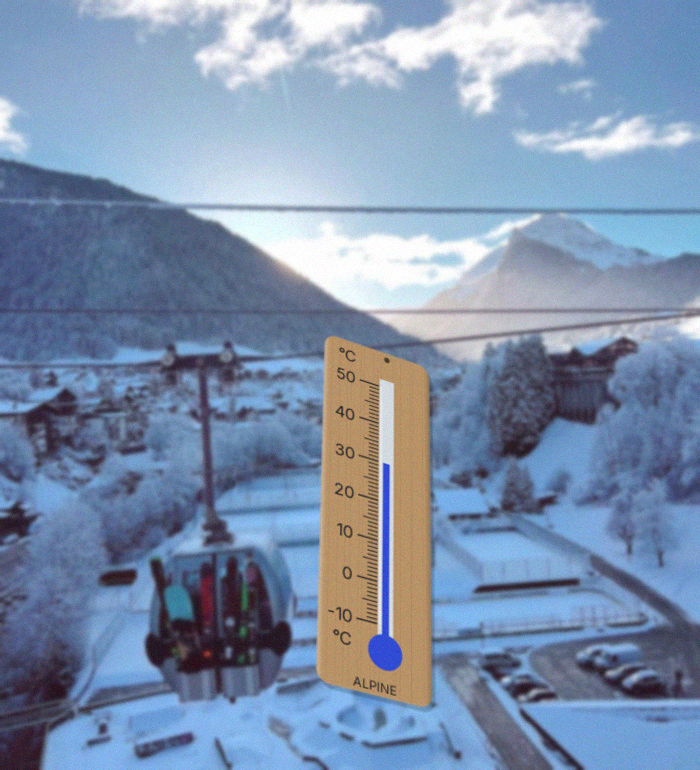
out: 30 °C
